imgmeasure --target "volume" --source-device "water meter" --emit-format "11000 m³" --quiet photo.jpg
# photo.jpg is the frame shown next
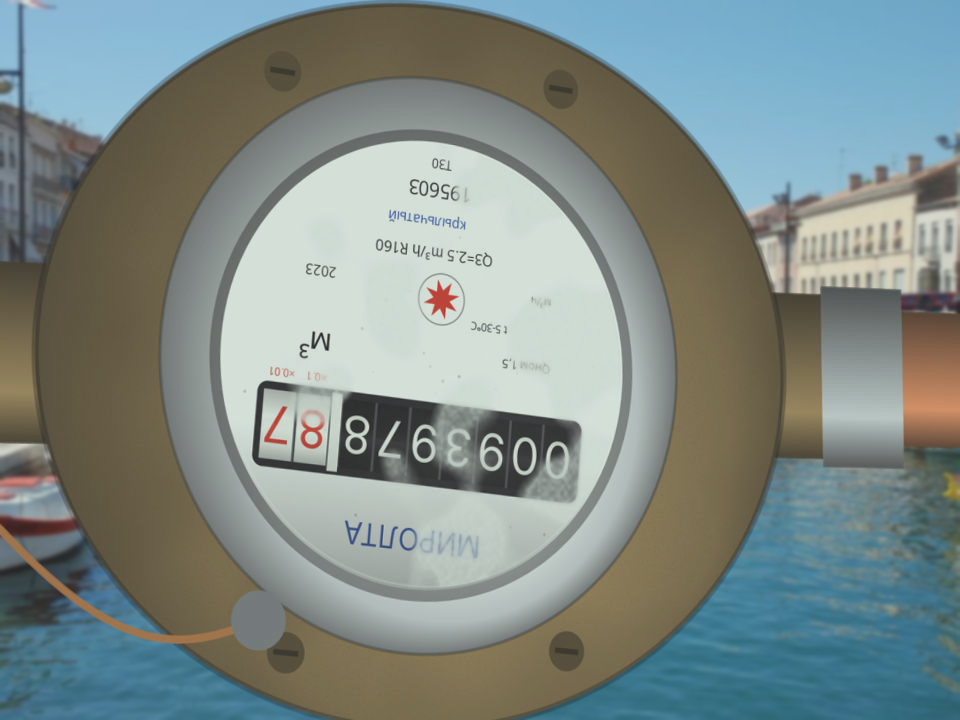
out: 93978.87 m³
